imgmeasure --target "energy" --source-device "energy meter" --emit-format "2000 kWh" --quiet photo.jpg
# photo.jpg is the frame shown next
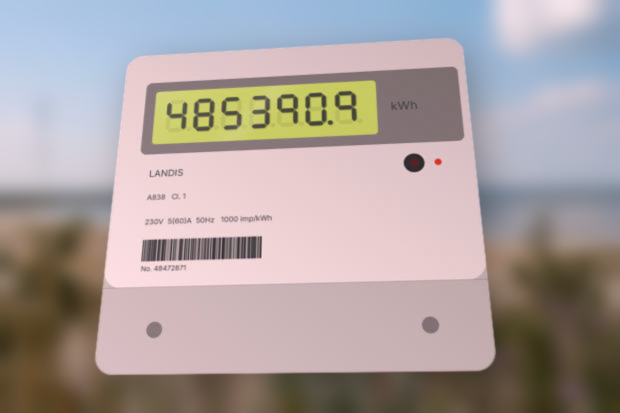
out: 485390.9 kWh
